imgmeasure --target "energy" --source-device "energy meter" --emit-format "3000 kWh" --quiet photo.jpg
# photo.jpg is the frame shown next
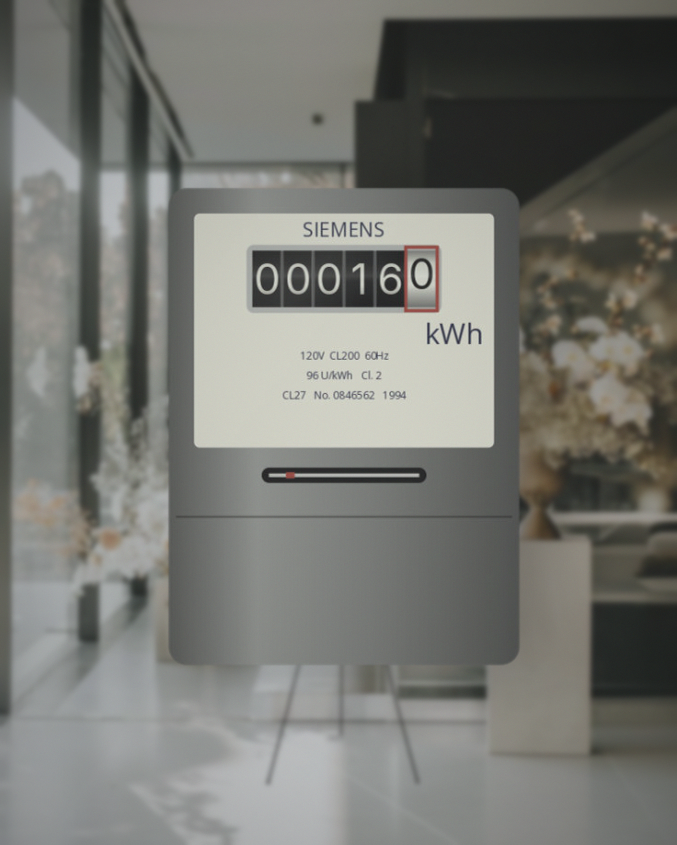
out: 16.0 kWh
